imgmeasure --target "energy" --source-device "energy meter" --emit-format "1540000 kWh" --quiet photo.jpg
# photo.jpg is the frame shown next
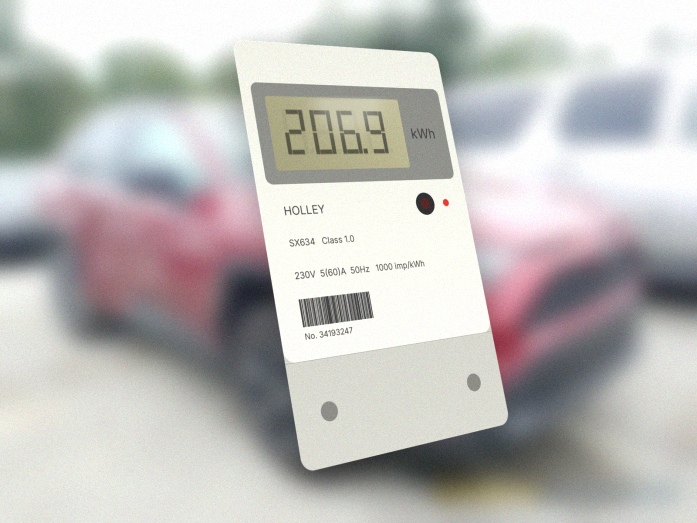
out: 206.9 kWh
